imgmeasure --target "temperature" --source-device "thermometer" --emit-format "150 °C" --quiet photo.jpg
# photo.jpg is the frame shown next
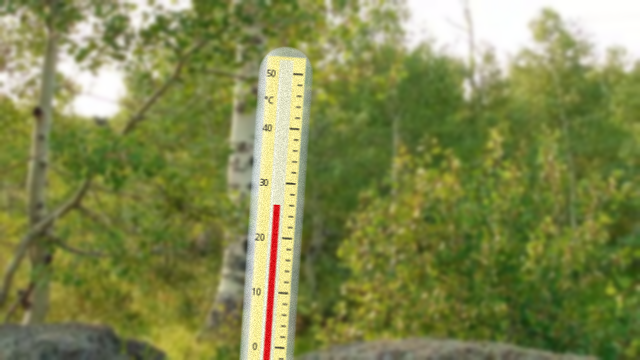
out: 26 °C
